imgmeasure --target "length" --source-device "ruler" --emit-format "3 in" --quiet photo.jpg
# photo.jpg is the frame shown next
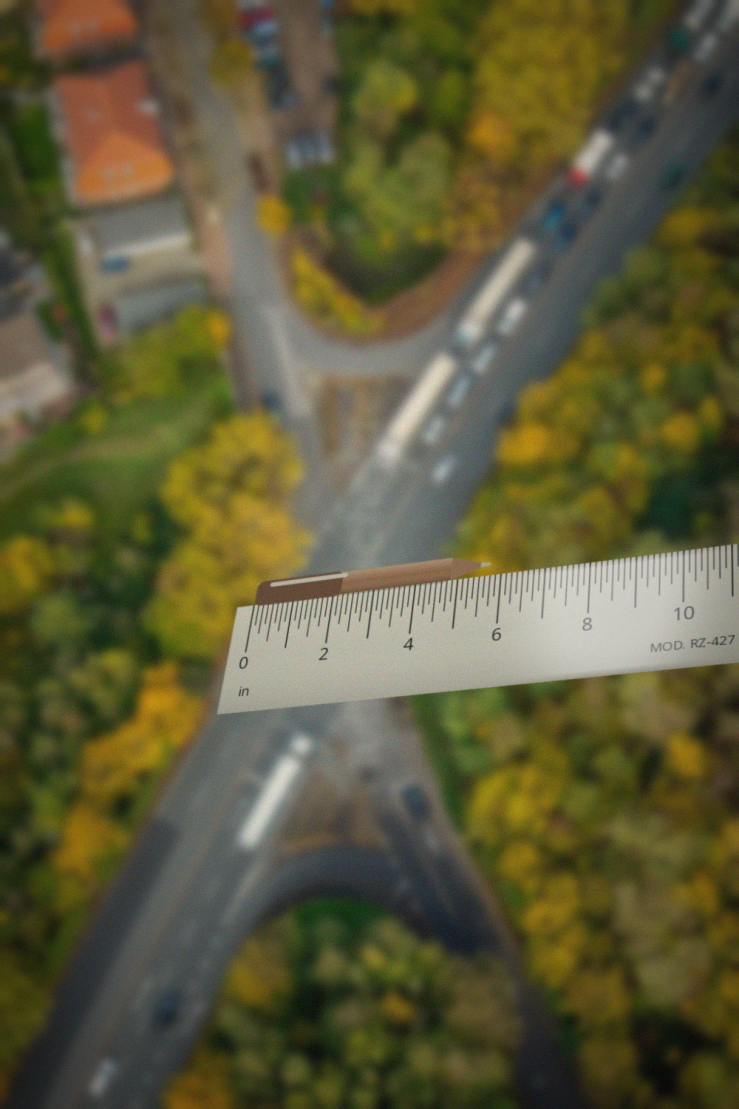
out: 5.75 in
